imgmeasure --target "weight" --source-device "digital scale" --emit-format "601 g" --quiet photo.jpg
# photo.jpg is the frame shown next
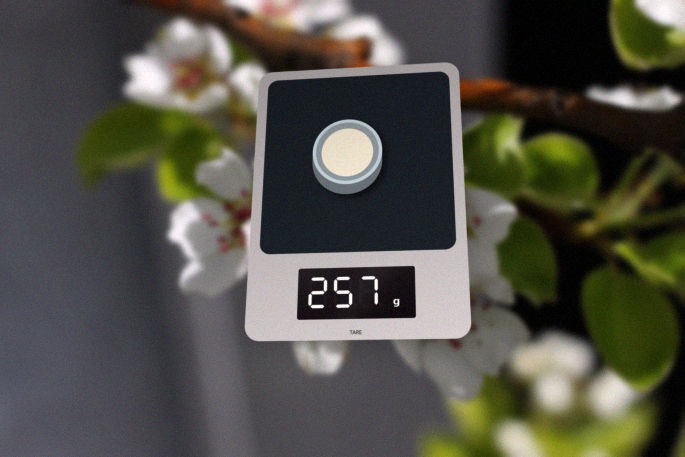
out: 257 g
